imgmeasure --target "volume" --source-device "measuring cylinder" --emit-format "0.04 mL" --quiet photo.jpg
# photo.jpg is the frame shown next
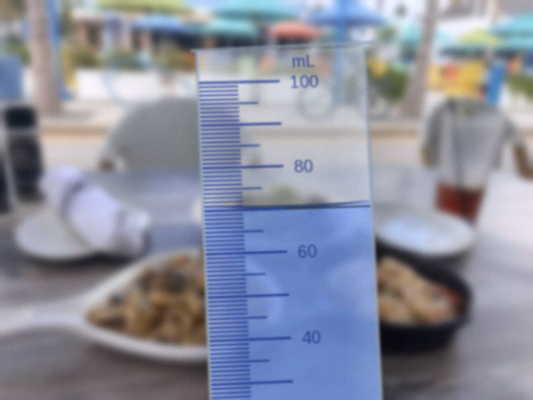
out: 70 mL
